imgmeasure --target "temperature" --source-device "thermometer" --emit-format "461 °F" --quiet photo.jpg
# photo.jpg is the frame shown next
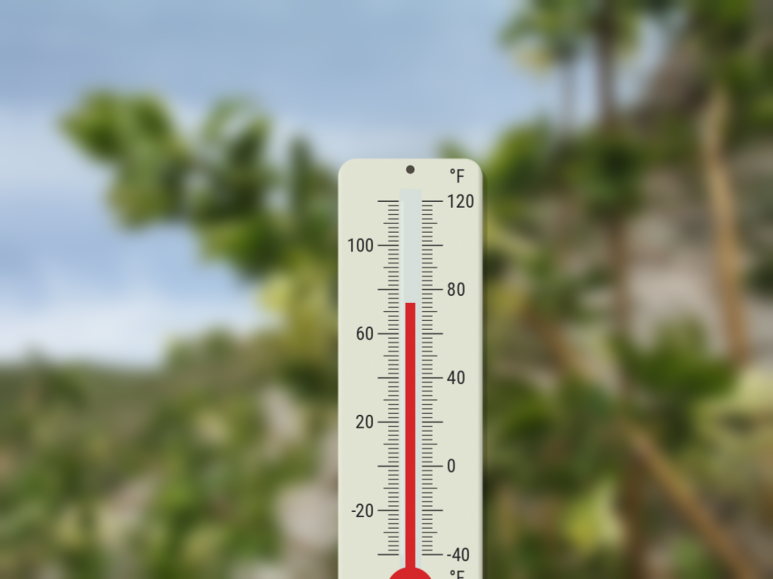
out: 74 °F
